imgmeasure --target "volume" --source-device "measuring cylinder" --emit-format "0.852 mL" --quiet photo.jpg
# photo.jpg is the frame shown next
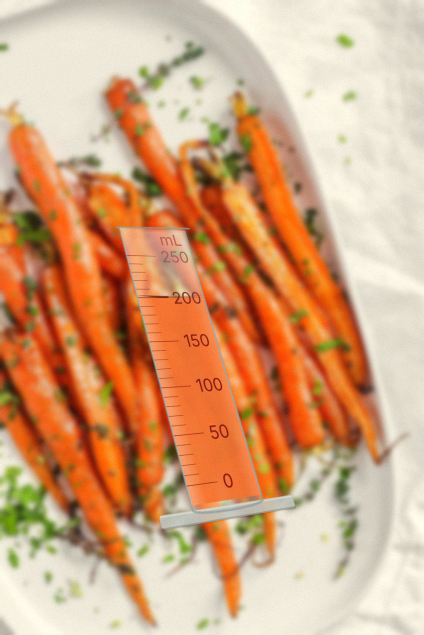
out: 200 mL
